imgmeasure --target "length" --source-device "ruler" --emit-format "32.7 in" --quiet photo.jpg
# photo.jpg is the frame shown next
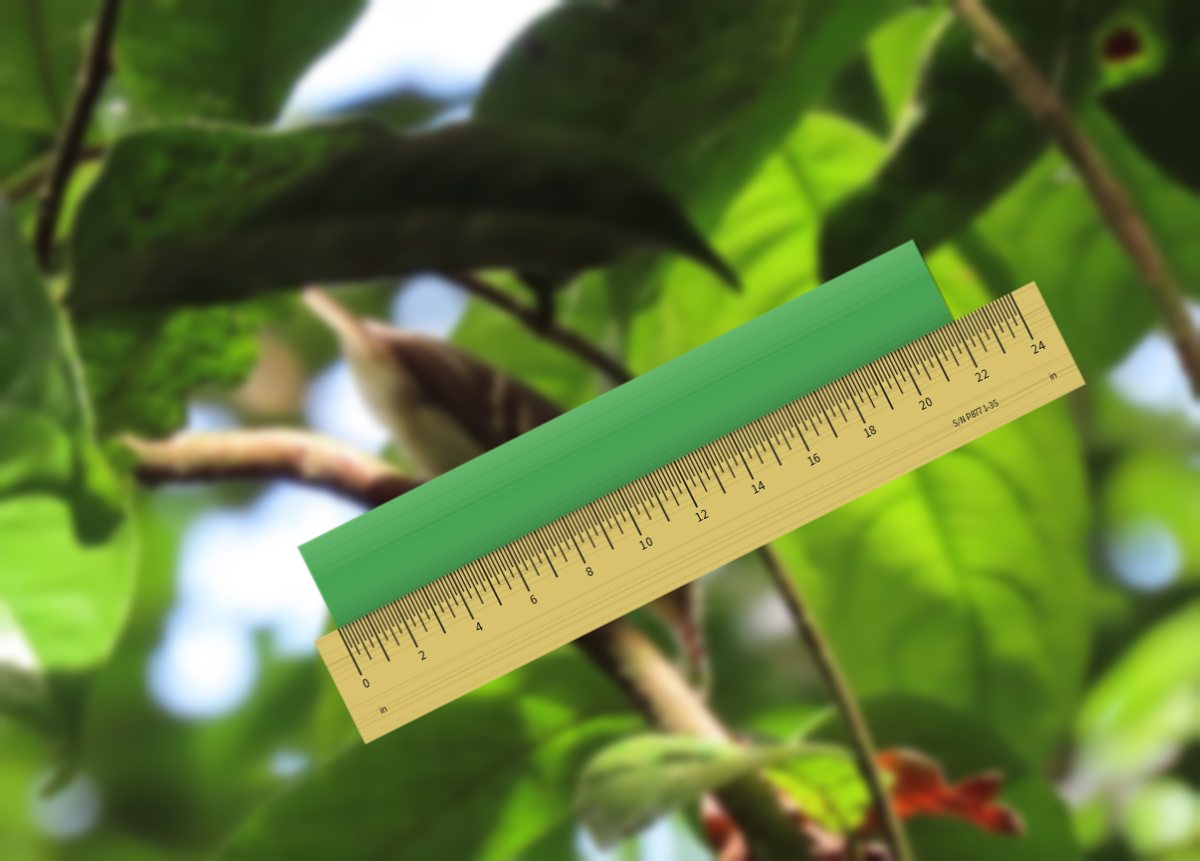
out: 22 in
